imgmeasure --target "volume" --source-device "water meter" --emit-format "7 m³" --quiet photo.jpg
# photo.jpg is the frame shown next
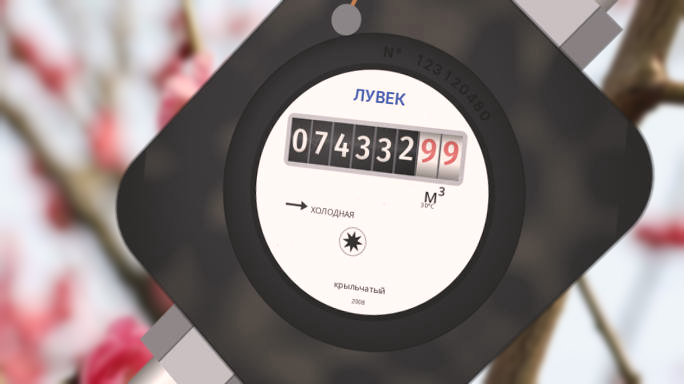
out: 74332.99 m³
